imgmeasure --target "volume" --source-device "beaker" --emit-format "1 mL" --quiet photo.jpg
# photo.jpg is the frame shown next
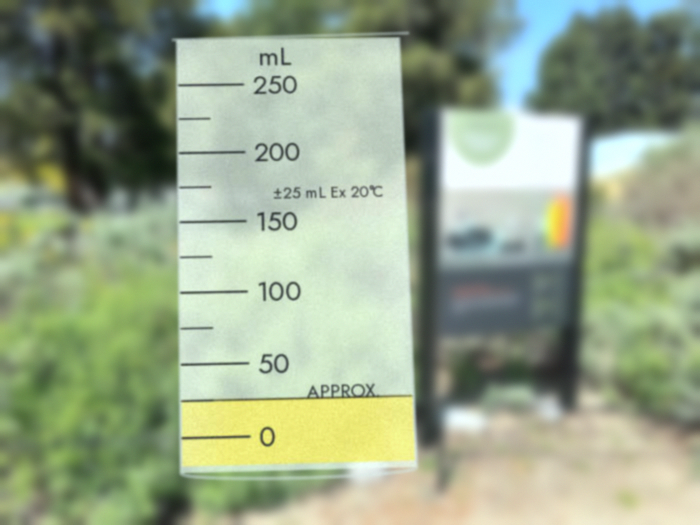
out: 25 mL
